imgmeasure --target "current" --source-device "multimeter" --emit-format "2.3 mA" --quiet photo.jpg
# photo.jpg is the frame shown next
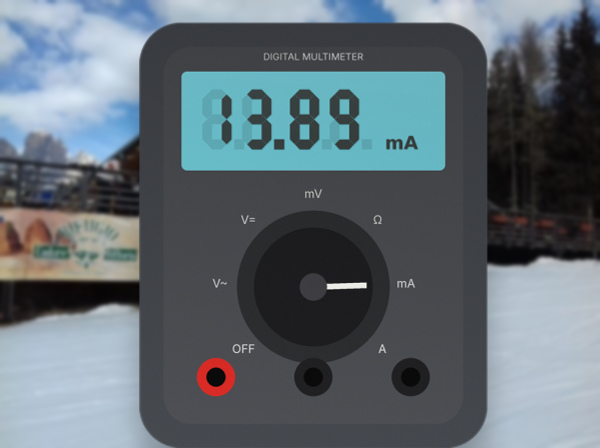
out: 13.89 mA
